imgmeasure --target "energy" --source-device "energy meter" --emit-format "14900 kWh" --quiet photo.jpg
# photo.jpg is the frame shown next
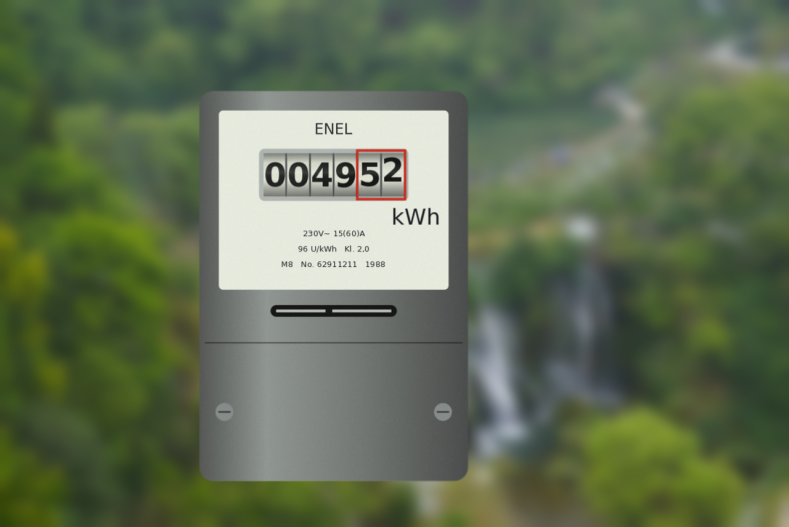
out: 49.52 kWh
